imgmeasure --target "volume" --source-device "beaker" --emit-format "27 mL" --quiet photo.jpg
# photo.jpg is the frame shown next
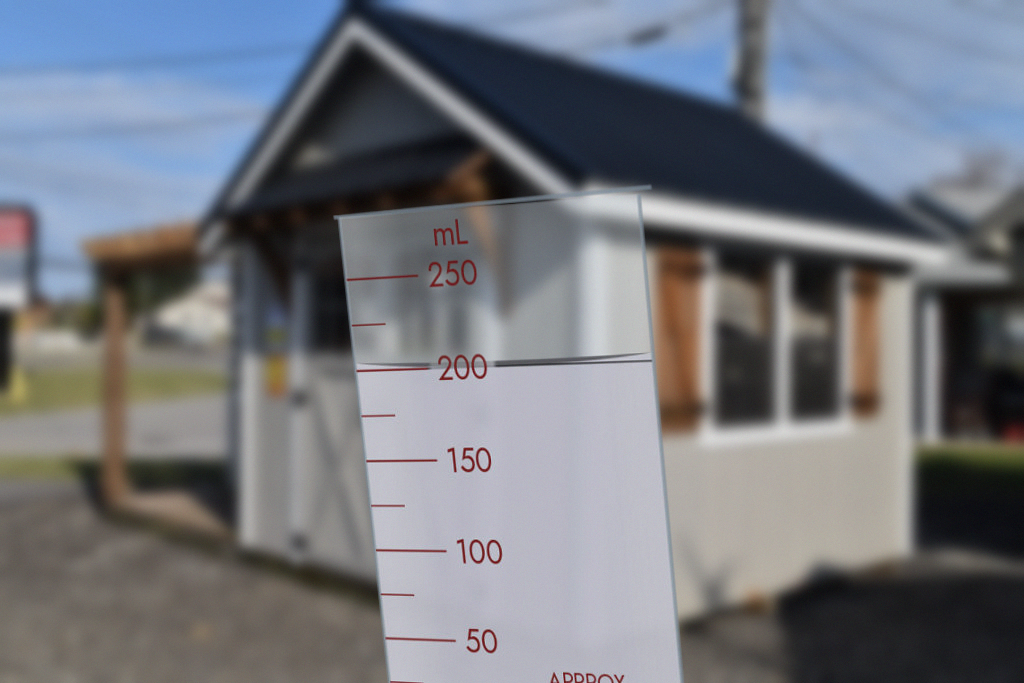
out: 200 mL
